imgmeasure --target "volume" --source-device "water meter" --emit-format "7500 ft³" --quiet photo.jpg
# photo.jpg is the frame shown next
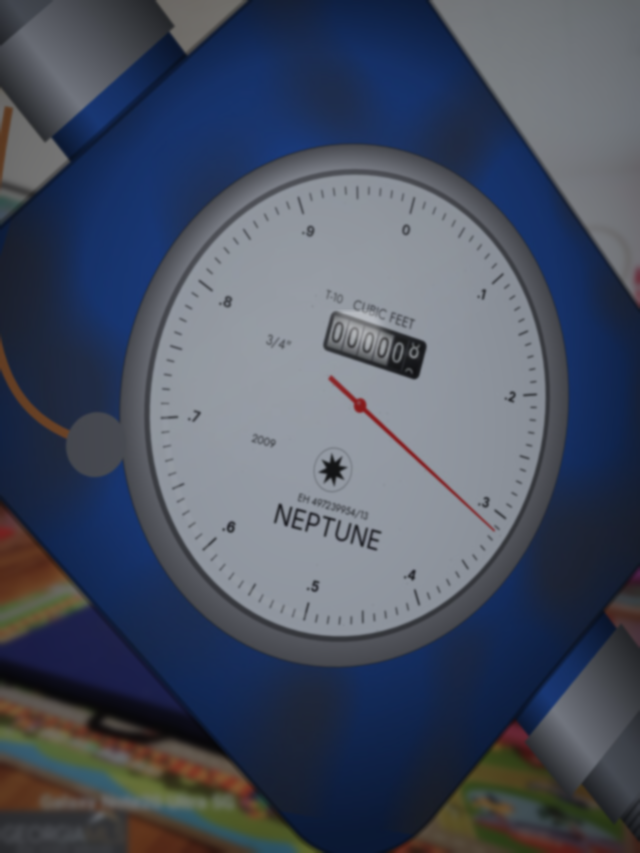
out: 8.31 ft³
